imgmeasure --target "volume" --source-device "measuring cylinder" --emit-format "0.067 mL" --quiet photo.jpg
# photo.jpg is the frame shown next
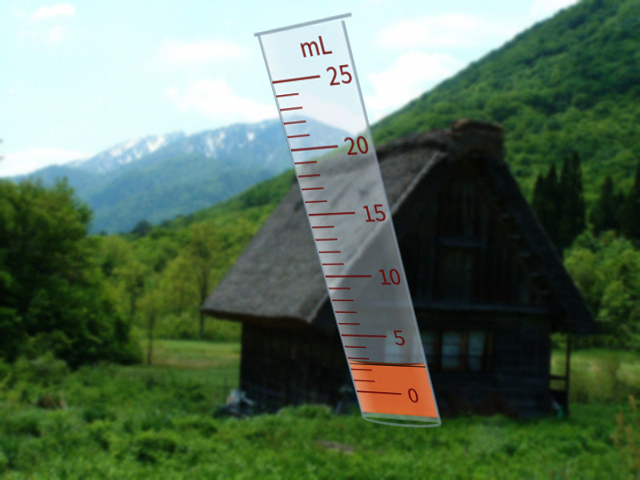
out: 2.5 mL
